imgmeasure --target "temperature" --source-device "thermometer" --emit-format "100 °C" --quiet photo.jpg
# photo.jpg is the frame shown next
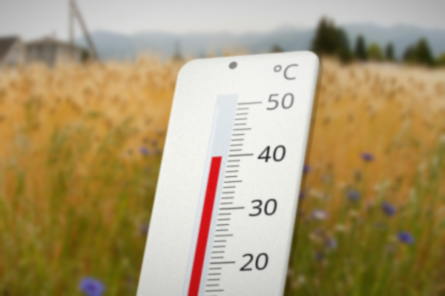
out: 40 °C
